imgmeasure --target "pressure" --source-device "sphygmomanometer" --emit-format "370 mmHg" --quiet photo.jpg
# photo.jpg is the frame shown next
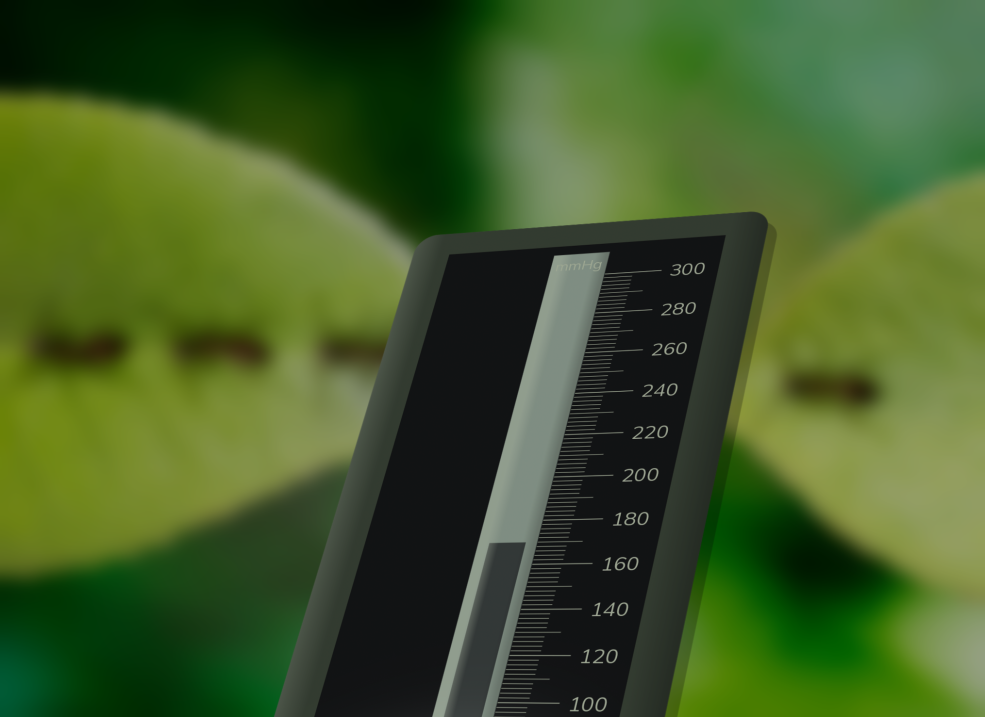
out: 170 mmHg
